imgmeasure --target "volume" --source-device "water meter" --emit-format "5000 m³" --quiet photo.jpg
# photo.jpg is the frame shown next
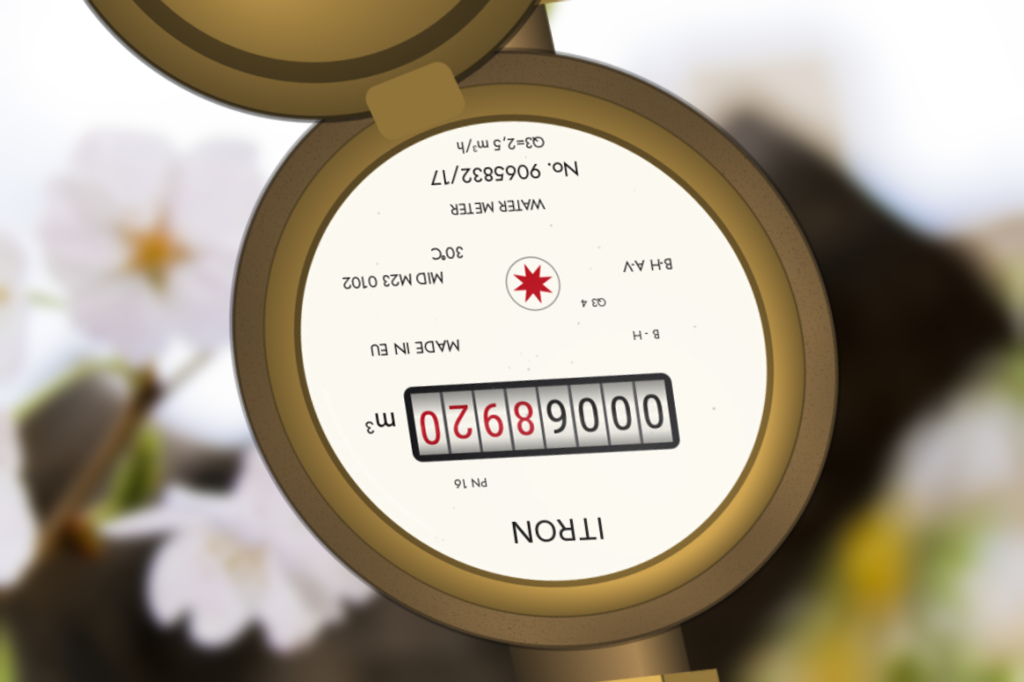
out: 6.8920 m³
